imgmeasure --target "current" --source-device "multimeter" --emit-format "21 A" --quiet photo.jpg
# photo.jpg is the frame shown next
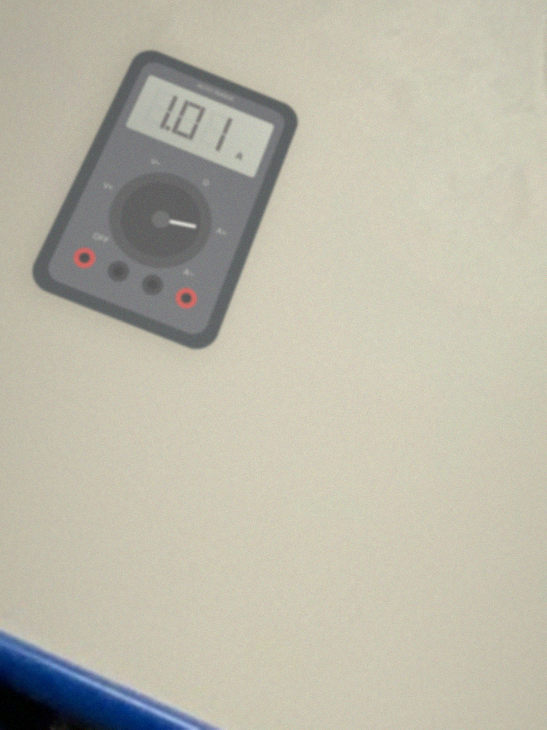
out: 1.01 A
